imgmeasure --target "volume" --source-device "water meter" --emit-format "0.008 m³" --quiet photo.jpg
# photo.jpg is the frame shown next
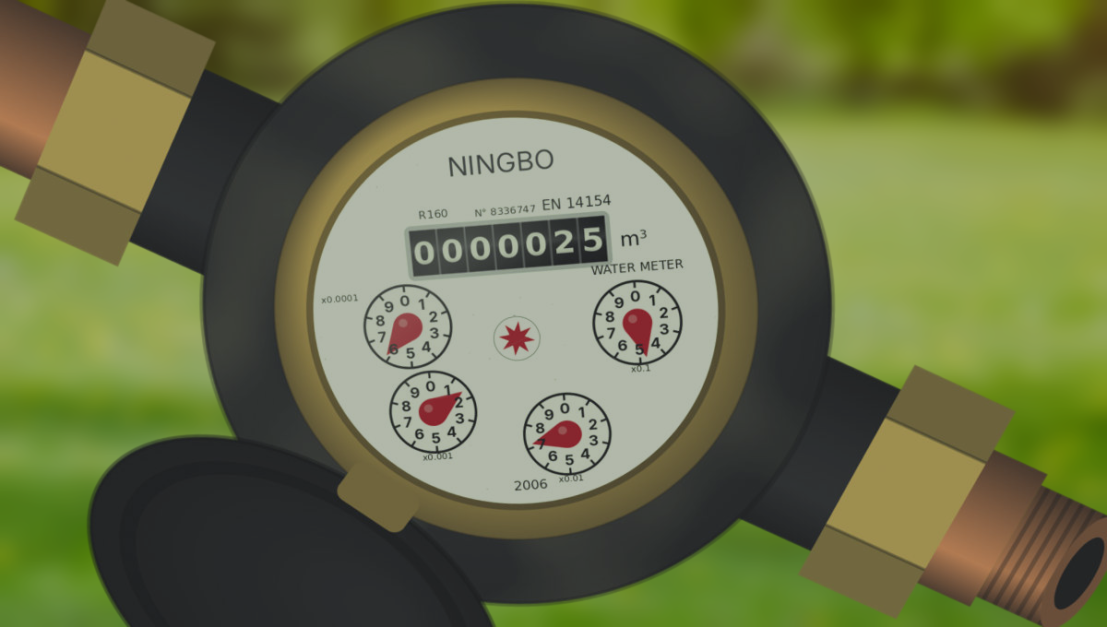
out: 25.4716 m³
